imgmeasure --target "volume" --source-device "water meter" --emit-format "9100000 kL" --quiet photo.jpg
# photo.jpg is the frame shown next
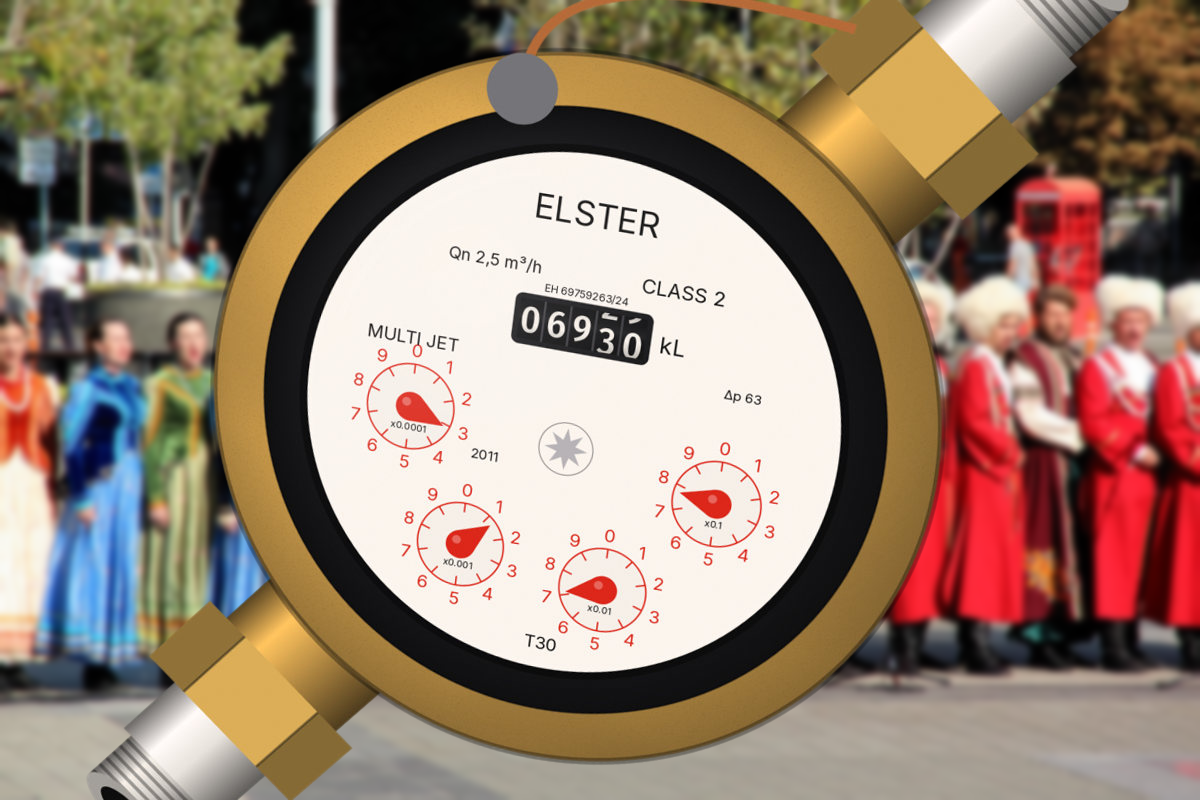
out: 6929.7713 kL
